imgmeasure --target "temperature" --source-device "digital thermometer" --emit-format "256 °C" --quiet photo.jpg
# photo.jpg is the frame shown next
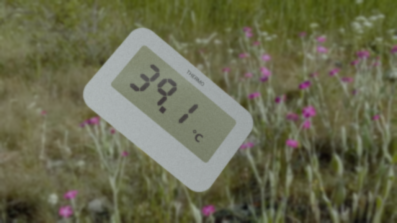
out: 39.1 °C
